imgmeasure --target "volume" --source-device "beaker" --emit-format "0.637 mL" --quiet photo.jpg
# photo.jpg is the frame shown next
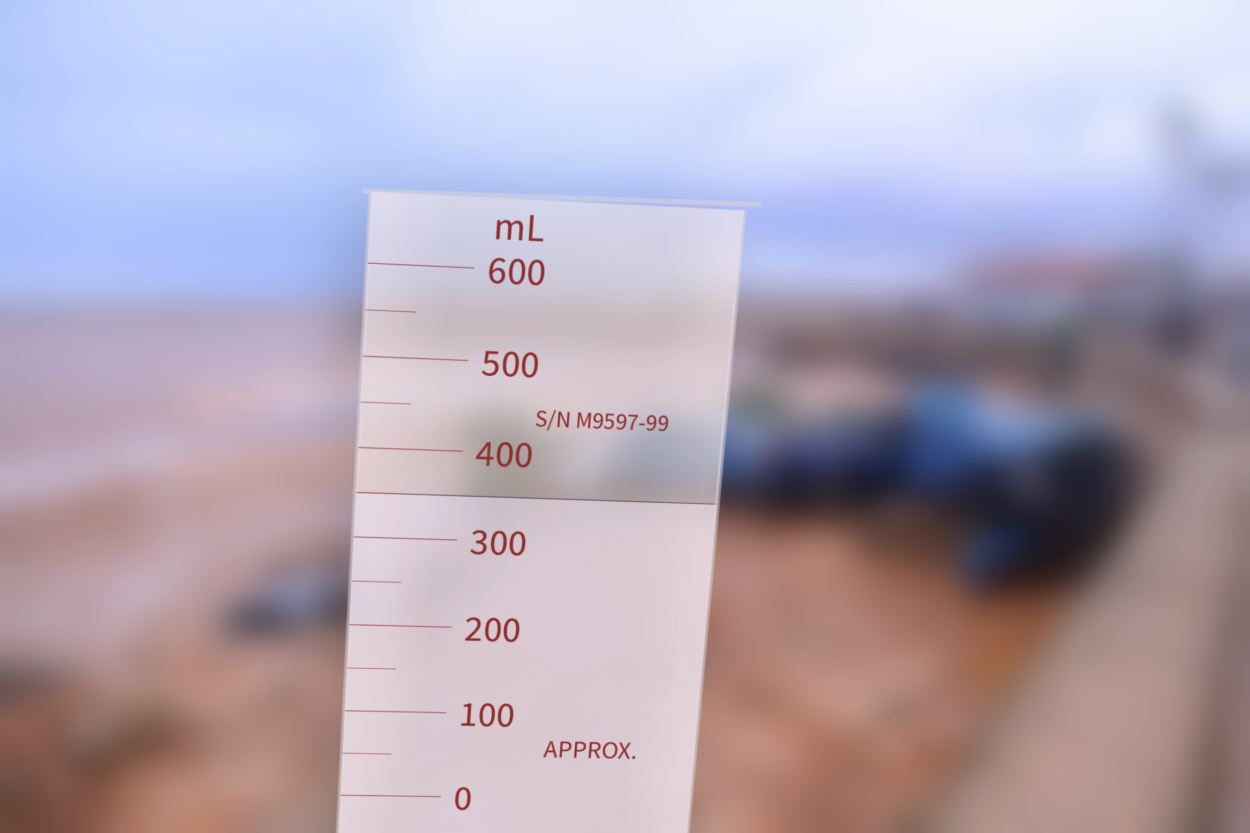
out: 350 mL
